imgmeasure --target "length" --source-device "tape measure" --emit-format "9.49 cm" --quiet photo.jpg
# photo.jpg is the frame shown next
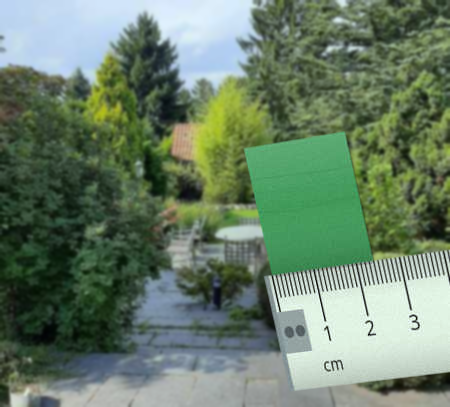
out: 2.4 cm
